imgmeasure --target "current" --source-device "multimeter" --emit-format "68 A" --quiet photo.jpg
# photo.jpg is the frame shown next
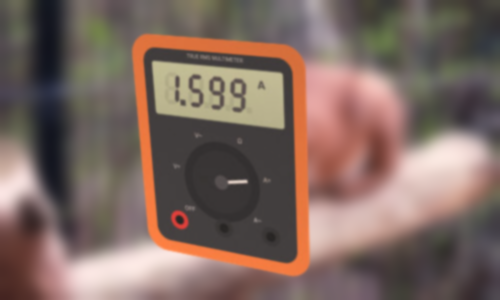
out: 1.599 A
